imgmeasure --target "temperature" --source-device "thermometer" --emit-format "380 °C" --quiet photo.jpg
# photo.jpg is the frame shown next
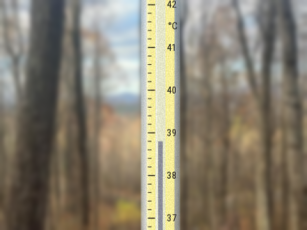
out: 38.8 °C
